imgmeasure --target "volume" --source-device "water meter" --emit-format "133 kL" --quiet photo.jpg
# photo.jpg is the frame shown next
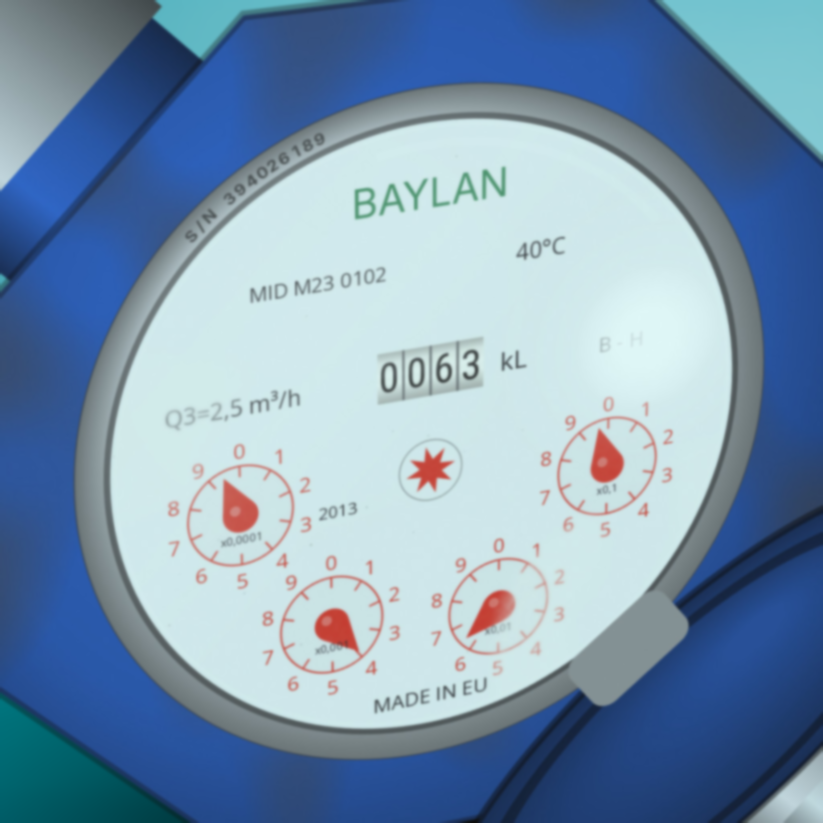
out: 62.9639 kL
